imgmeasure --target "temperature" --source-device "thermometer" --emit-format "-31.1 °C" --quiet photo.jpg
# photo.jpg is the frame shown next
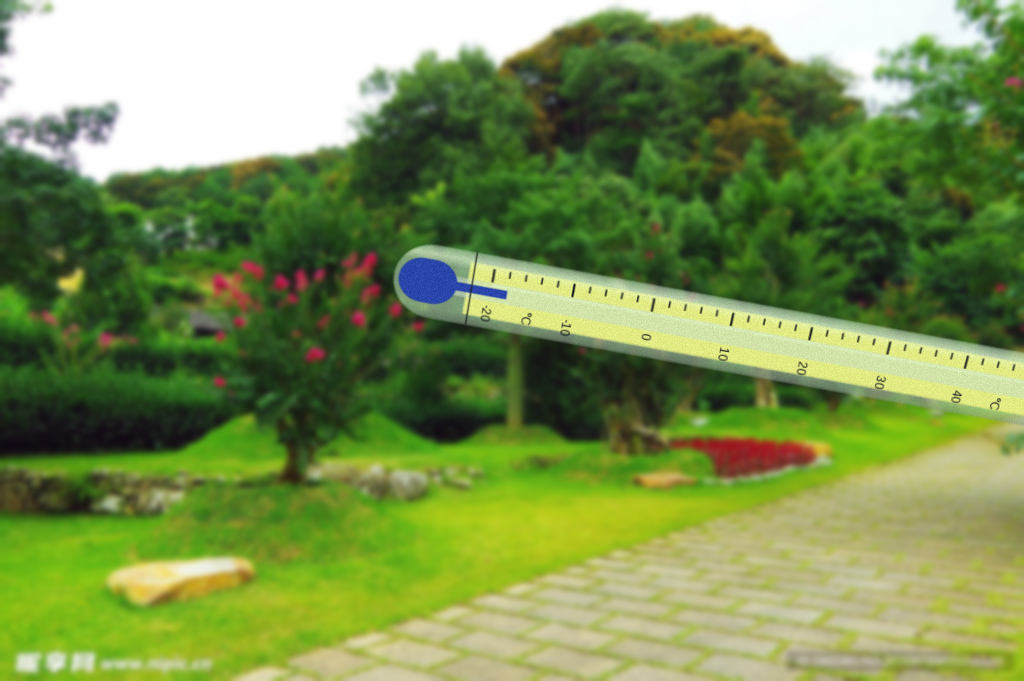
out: -18 °C
